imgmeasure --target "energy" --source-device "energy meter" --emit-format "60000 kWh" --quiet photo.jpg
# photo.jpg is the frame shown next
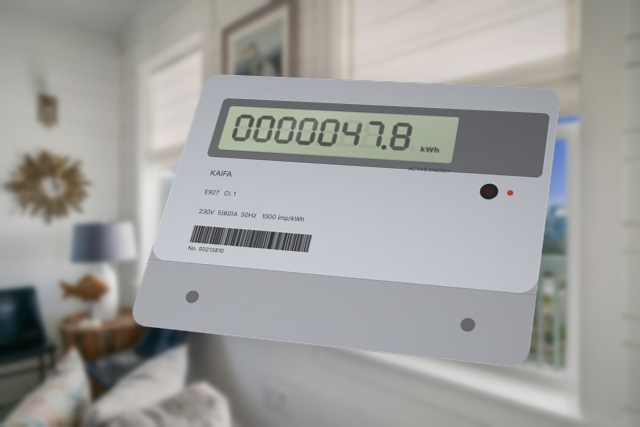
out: 47.8 kWh
